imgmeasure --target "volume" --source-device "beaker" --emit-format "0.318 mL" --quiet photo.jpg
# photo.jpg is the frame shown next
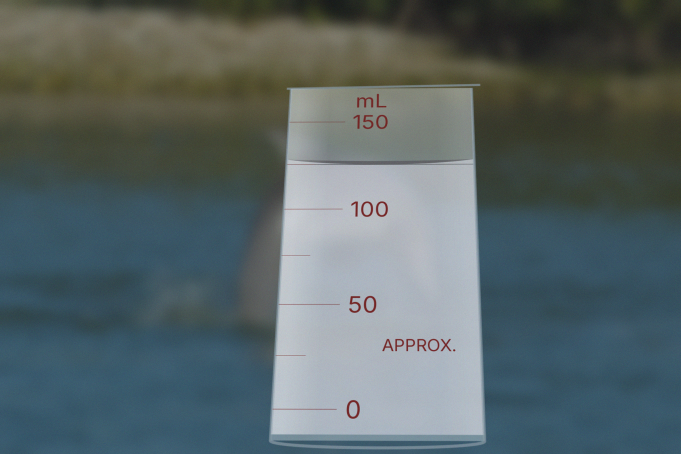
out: 125 mL
